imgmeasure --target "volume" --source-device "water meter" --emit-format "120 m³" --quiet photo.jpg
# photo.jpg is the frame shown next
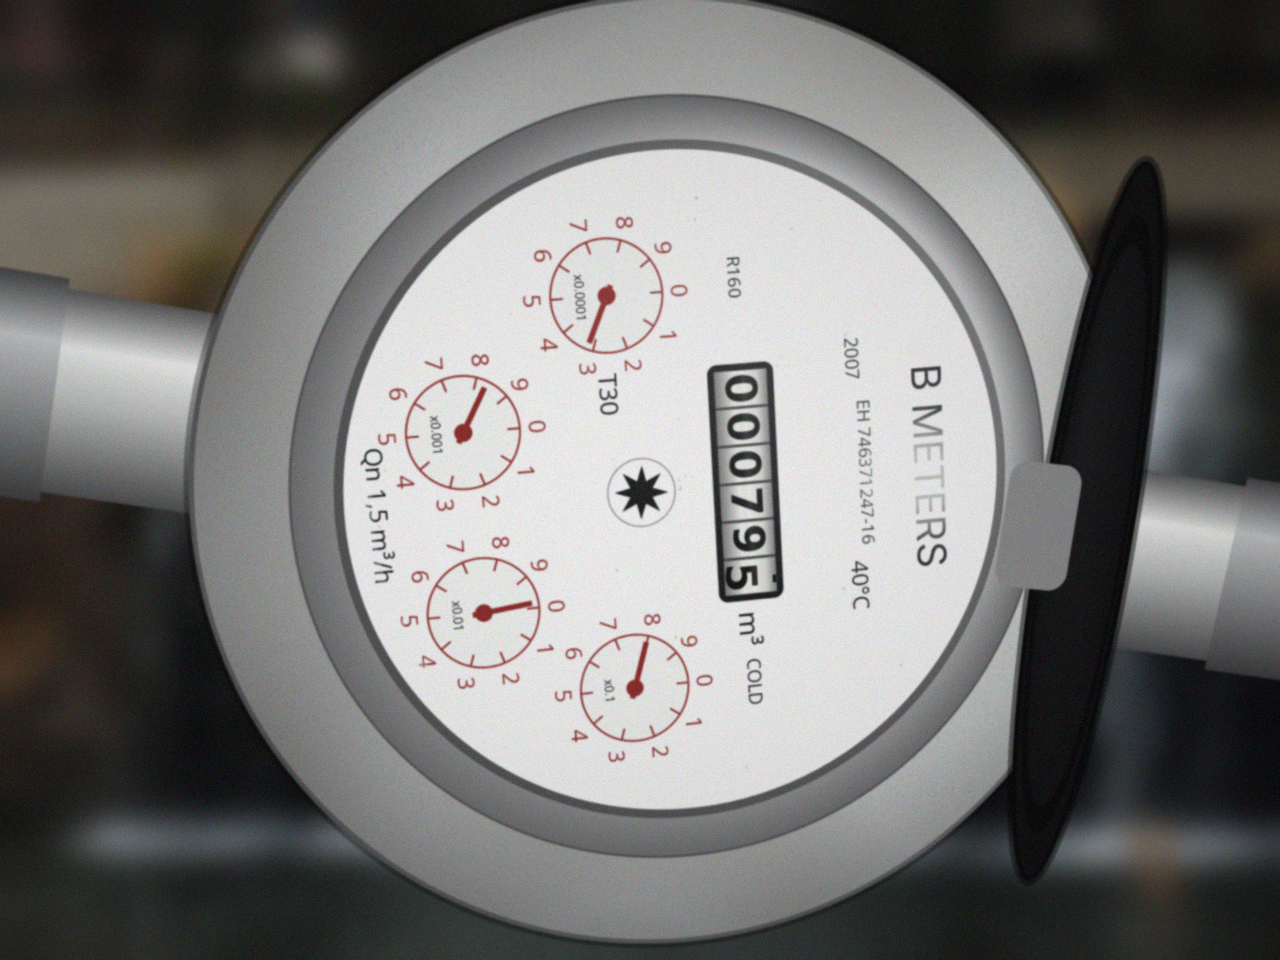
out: 794.7983 m³
